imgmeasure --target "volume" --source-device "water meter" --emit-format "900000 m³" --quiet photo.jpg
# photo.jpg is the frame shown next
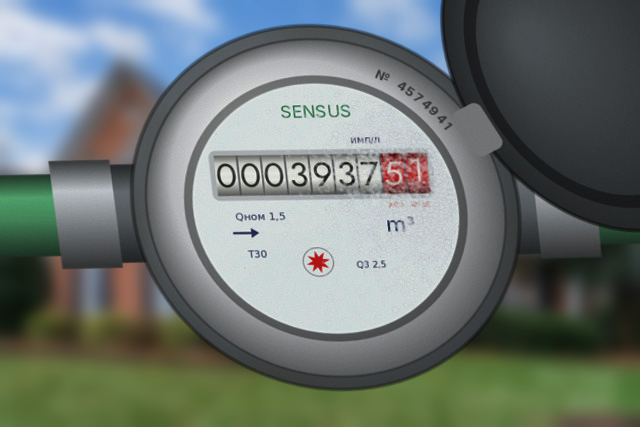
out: 3937.51 m³
